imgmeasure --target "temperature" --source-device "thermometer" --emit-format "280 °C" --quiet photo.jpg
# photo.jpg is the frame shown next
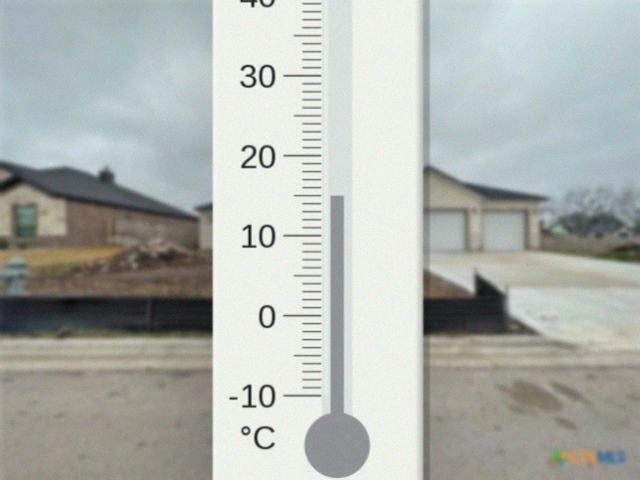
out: 15 °C
